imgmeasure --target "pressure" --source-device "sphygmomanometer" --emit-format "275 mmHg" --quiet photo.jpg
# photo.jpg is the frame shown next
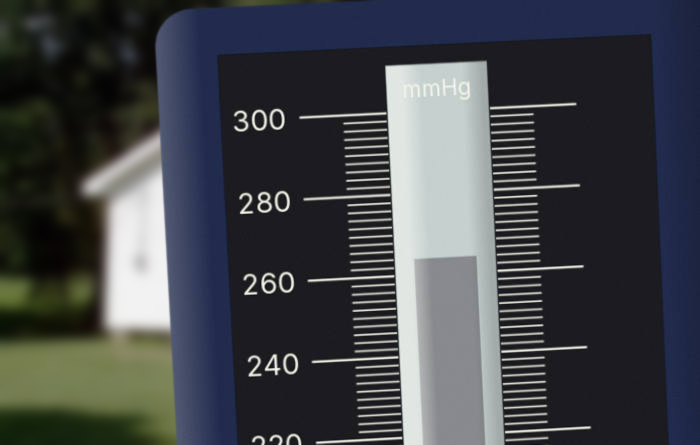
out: 264 mmHg
